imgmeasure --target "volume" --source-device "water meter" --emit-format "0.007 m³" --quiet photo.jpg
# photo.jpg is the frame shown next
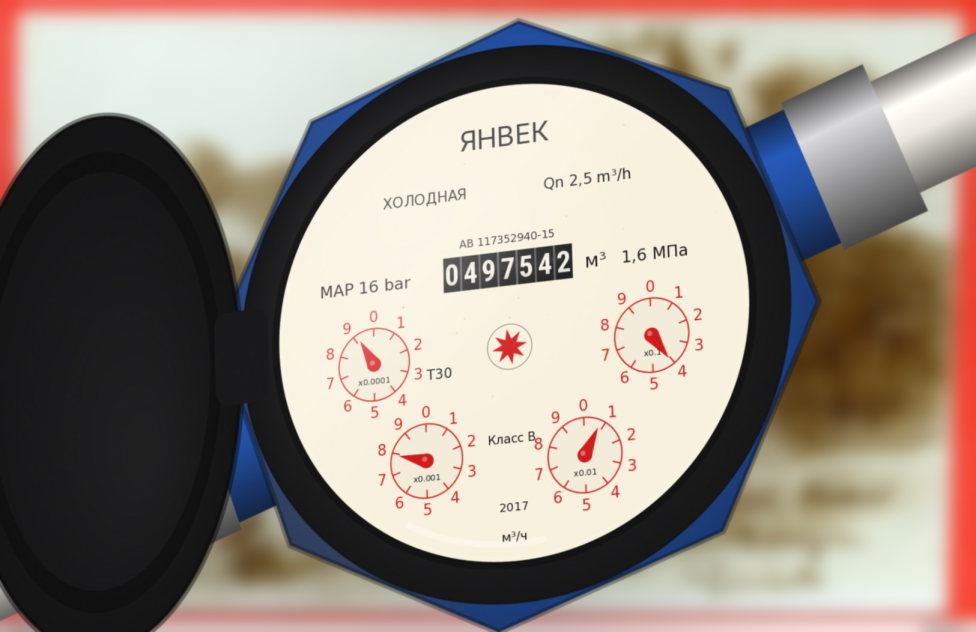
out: 497542.4079 m³
